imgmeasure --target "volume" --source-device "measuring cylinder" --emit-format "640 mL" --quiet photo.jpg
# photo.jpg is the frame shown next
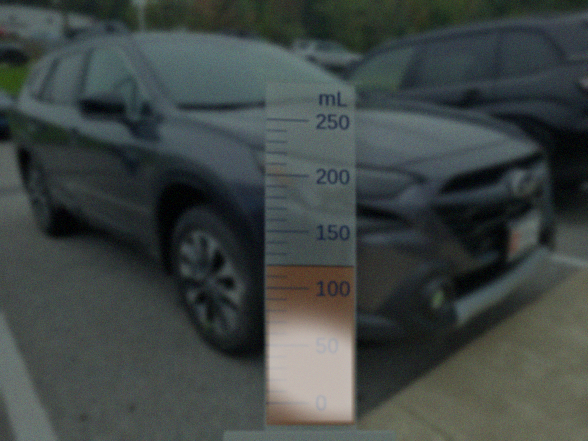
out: 120 mL
